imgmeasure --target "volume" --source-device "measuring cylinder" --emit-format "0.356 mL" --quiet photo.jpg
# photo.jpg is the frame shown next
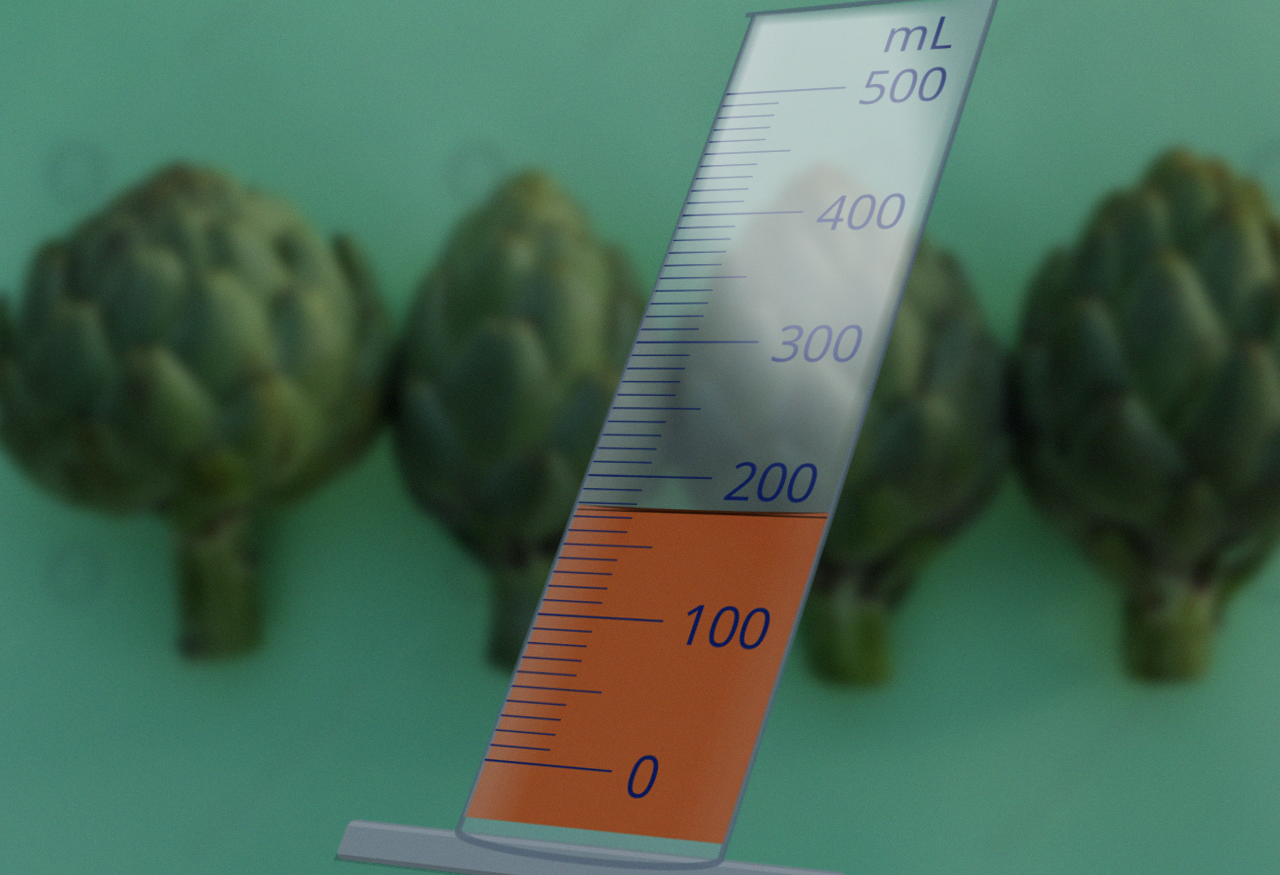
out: 175 mL
